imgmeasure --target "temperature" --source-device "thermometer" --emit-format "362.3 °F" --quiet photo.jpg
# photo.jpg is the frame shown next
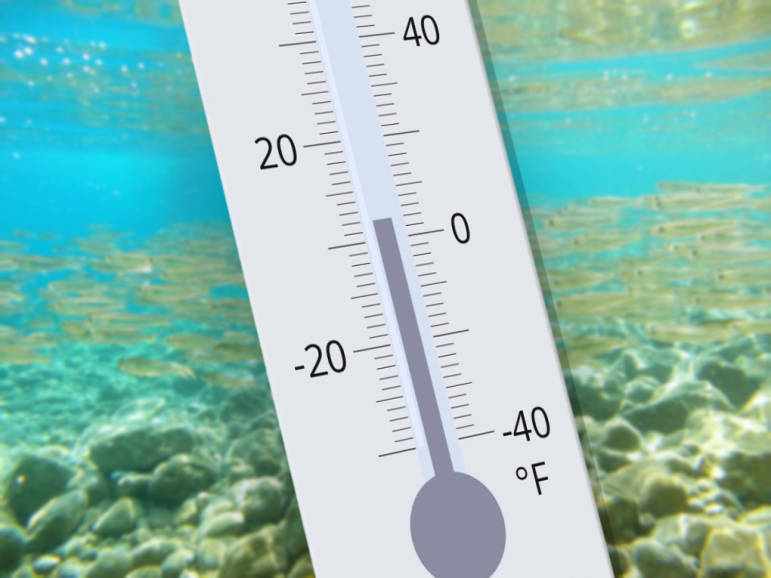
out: 4 °F
